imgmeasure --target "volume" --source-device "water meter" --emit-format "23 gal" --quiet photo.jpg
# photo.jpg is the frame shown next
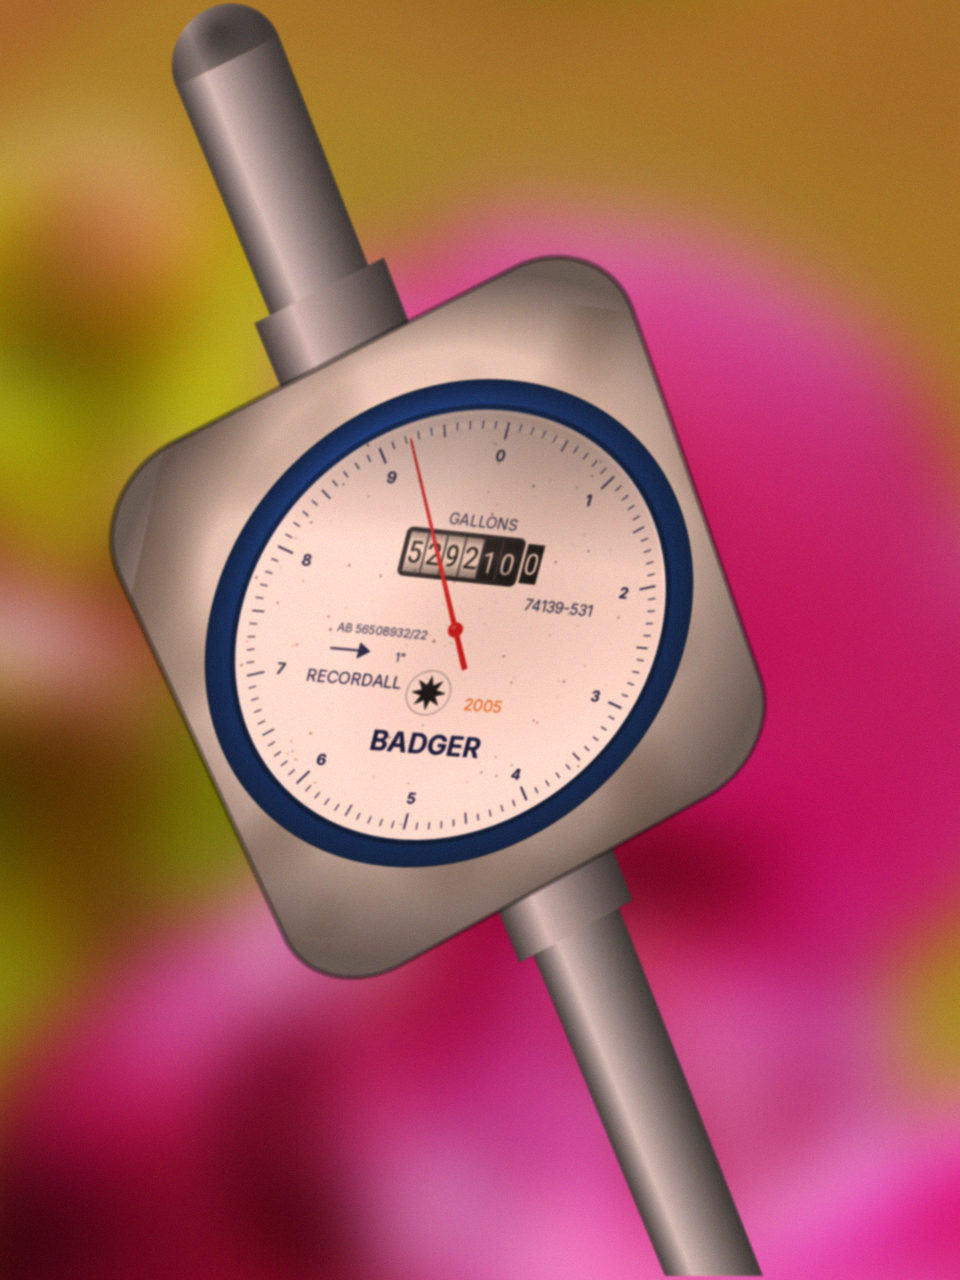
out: 5292099.2 gal
